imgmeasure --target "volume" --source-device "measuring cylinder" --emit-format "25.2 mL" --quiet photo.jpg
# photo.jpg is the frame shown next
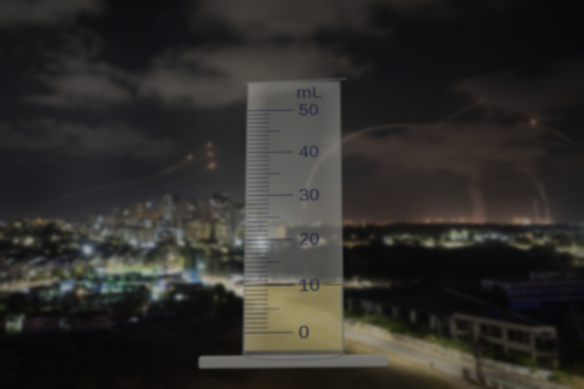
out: 10 mL
